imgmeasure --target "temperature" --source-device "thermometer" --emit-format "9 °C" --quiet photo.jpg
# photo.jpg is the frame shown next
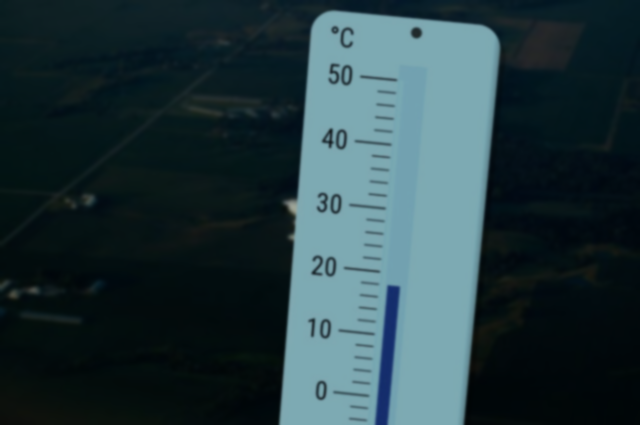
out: 18 °C
